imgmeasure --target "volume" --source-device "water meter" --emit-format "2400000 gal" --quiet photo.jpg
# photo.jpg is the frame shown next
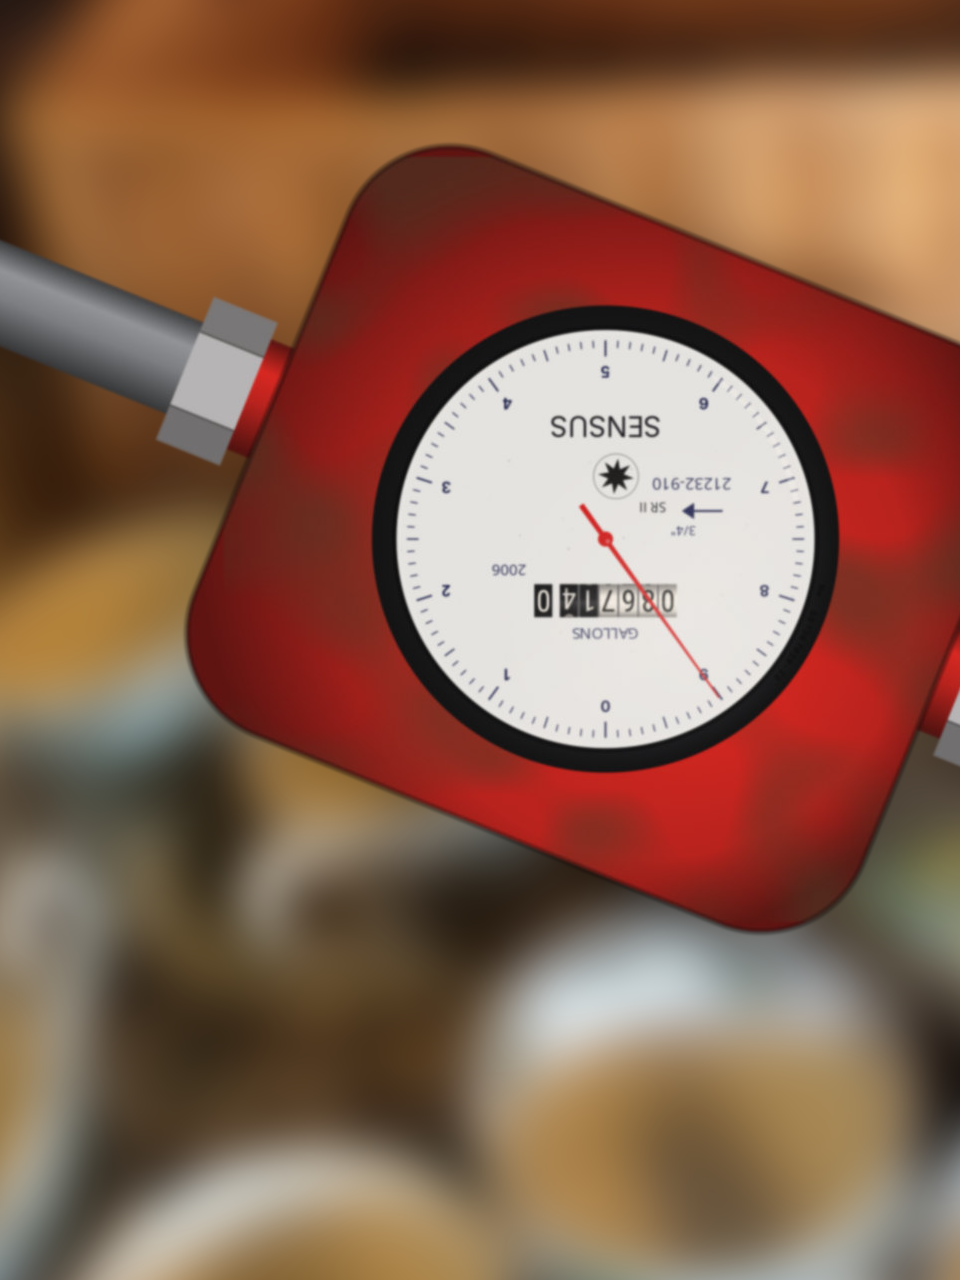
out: 867139.0 gal
